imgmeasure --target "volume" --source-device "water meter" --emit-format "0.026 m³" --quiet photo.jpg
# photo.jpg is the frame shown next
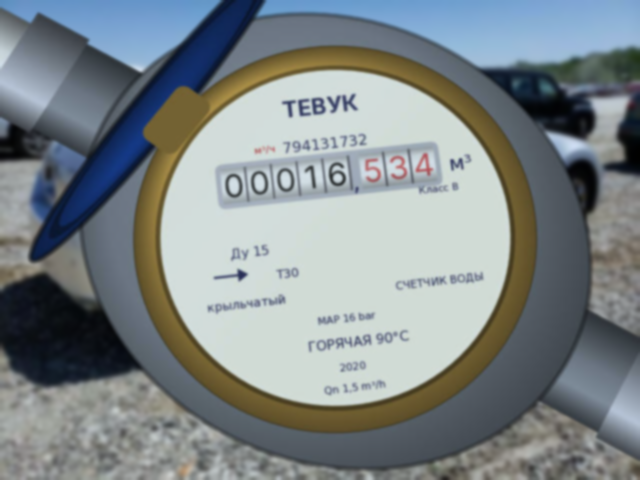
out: 16.534 m³
